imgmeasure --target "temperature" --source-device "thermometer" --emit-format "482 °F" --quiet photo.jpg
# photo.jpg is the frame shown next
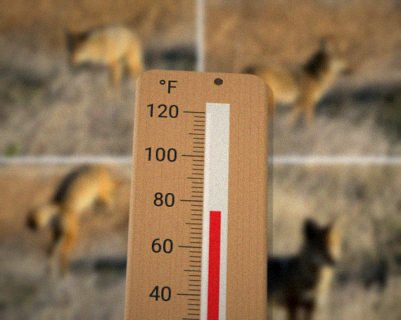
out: 76 °F
